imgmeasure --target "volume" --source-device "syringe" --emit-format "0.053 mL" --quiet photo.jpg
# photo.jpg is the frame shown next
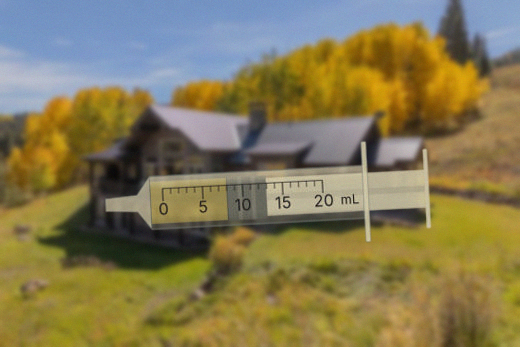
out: 8 mL
